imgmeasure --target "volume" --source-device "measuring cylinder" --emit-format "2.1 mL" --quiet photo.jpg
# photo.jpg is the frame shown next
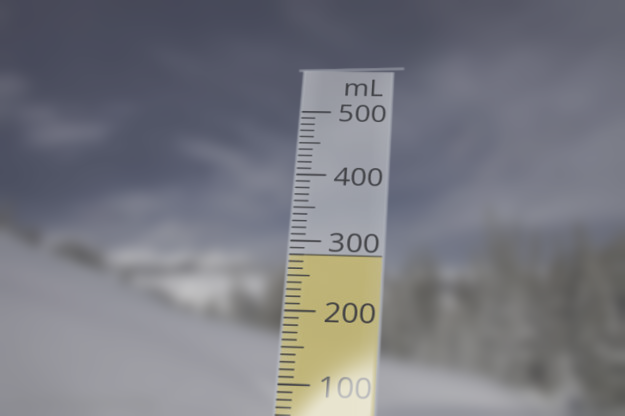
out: 280 mL
